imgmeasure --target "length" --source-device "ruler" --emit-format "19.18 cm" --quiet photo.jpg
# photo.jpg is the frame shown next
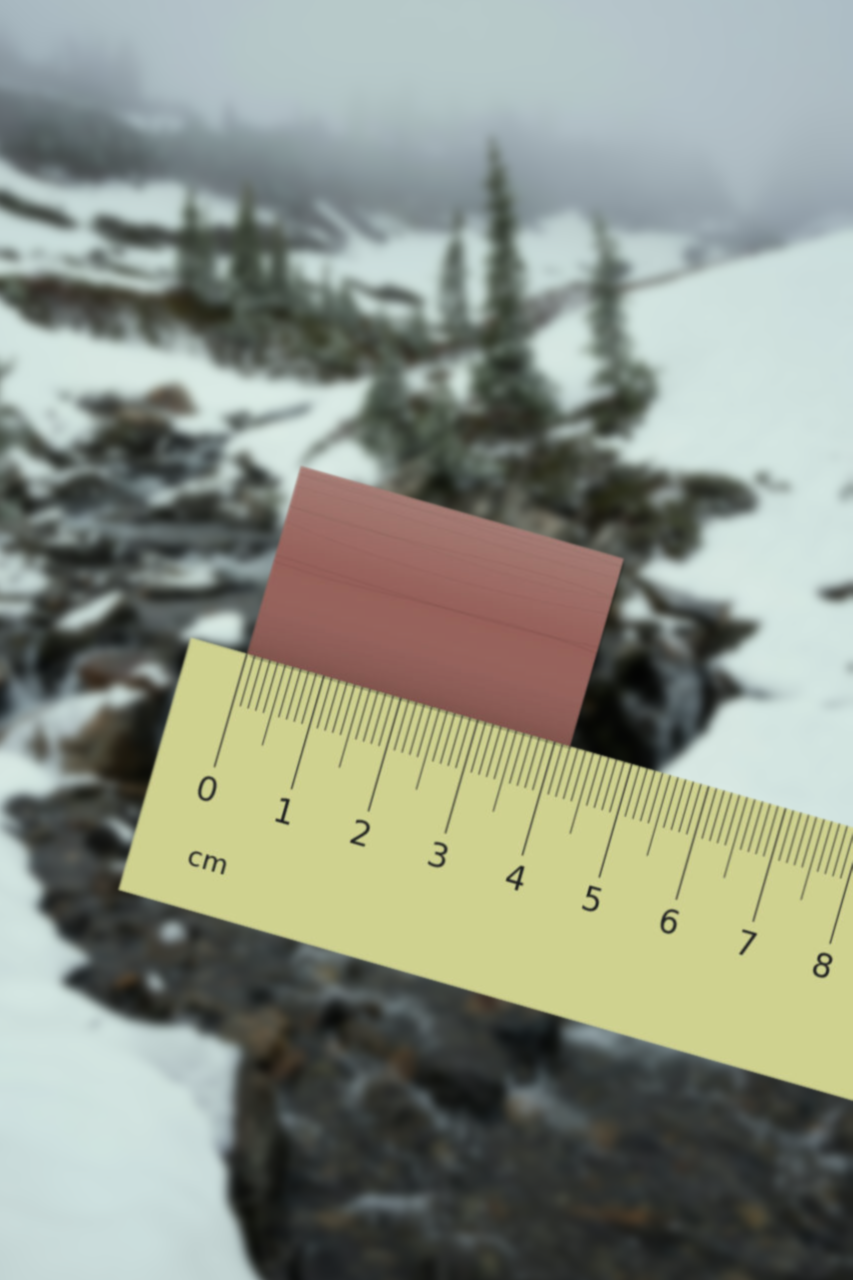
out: 4.2 cm
